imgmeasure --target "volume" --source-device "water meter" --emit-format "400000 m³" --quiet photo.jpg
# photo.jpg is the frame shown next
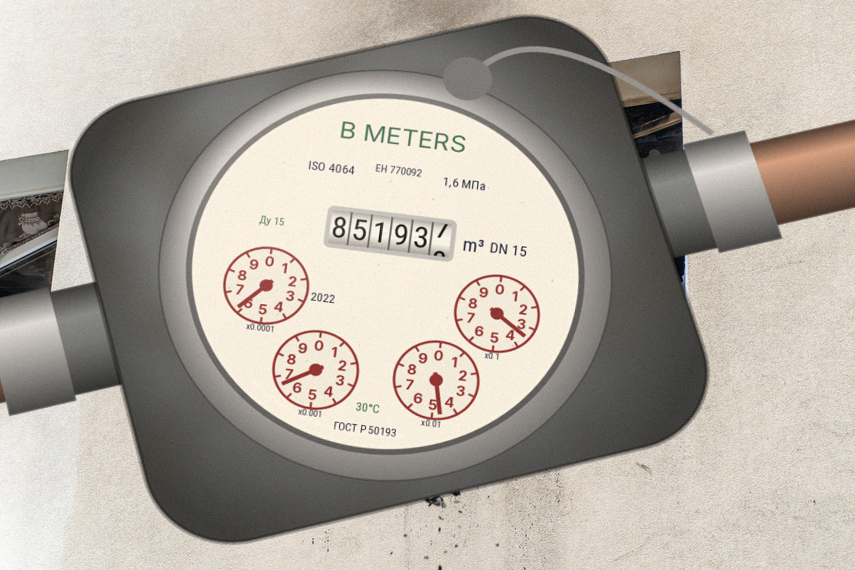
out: 851937.3466 m³
